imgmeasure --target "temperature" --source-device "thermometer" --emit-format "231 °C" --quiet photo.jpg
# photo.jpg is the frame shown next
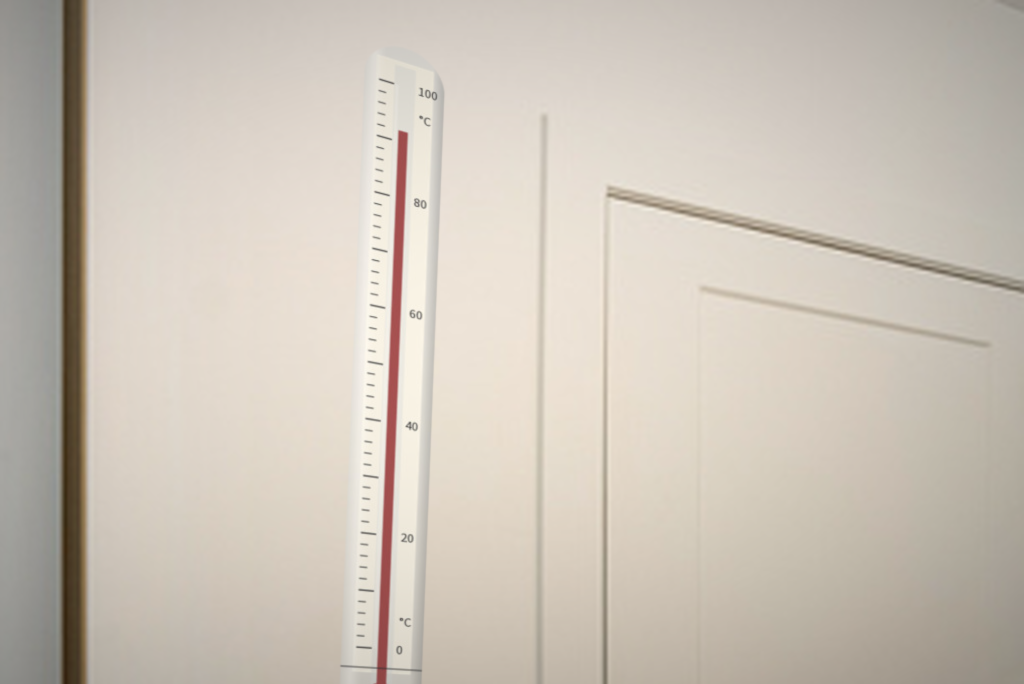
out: 92 °C
